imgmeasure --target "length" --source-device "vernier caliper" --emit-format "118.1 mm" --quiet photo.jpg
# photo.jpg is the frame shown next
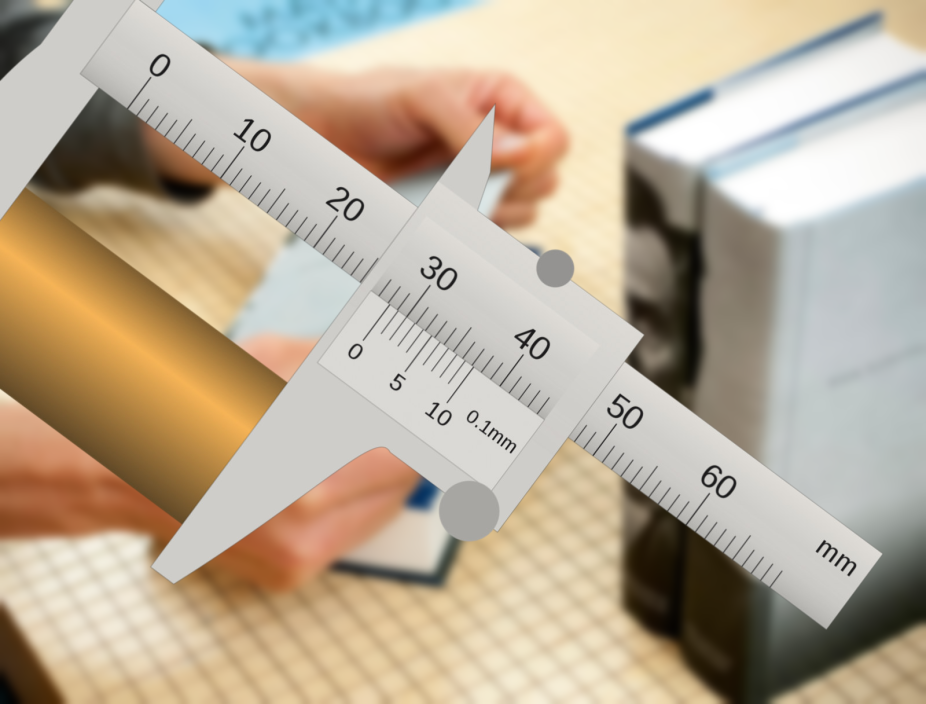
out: 28.2 mm
